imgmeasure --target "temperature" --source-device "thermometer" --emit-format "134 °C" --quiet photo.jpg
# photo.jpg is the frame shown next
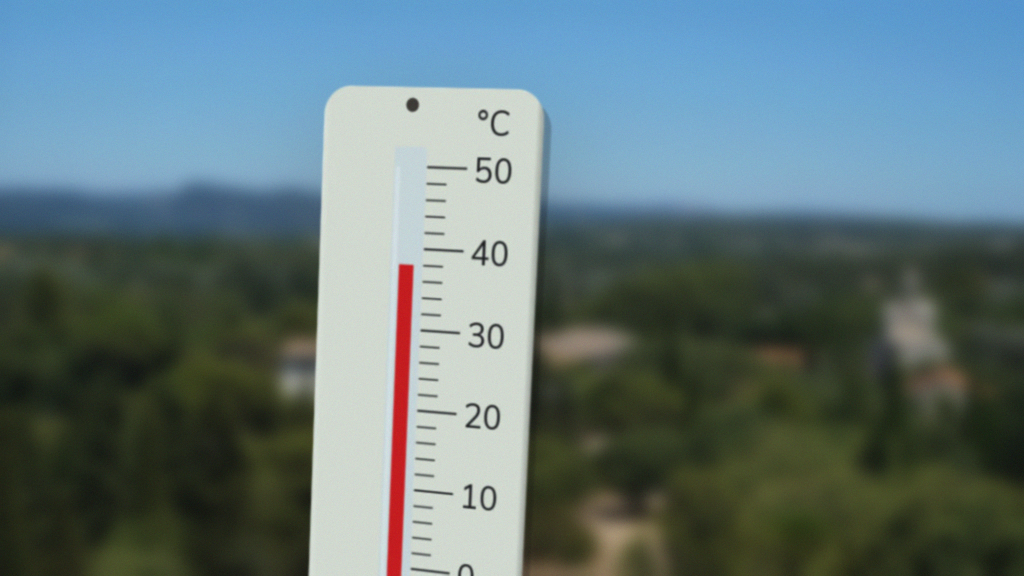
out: 38 °C
